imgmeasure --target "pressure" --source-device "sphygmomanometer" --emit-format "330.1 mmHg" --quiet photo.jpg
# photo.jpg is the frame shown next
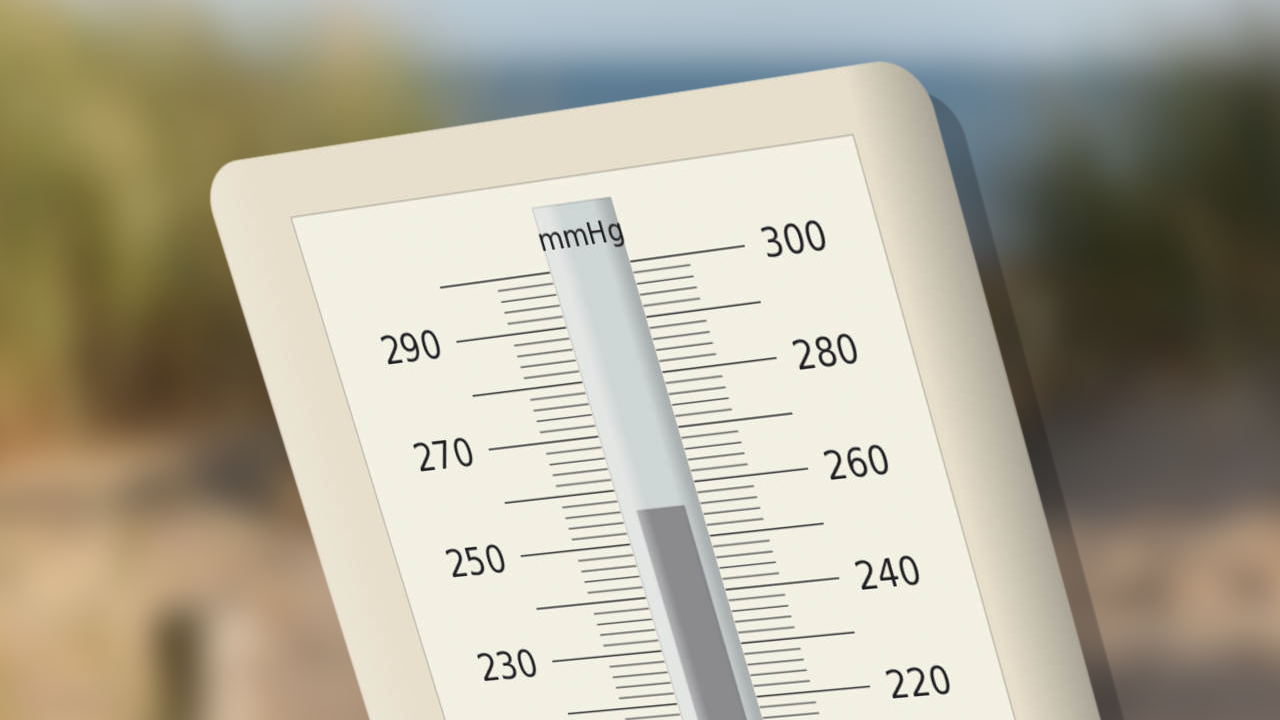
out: 256 mmHg
